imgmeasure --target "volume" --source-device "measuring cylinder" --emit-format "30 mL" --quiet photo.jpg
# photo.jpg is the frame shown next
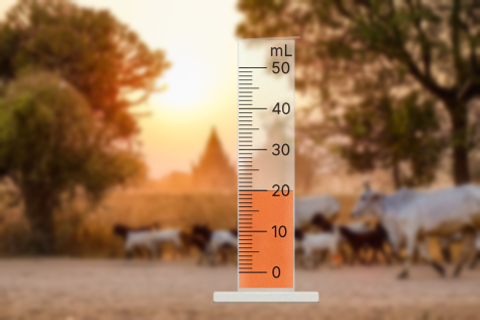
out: 20 mL
